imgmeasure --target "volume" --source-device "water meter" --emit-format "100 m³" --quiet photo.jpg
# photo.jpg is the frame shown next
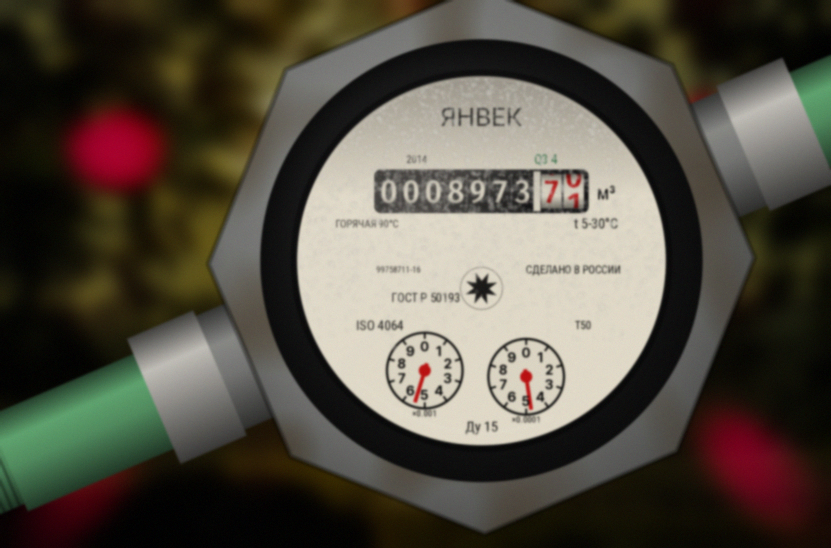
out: 8973.7054 m³
